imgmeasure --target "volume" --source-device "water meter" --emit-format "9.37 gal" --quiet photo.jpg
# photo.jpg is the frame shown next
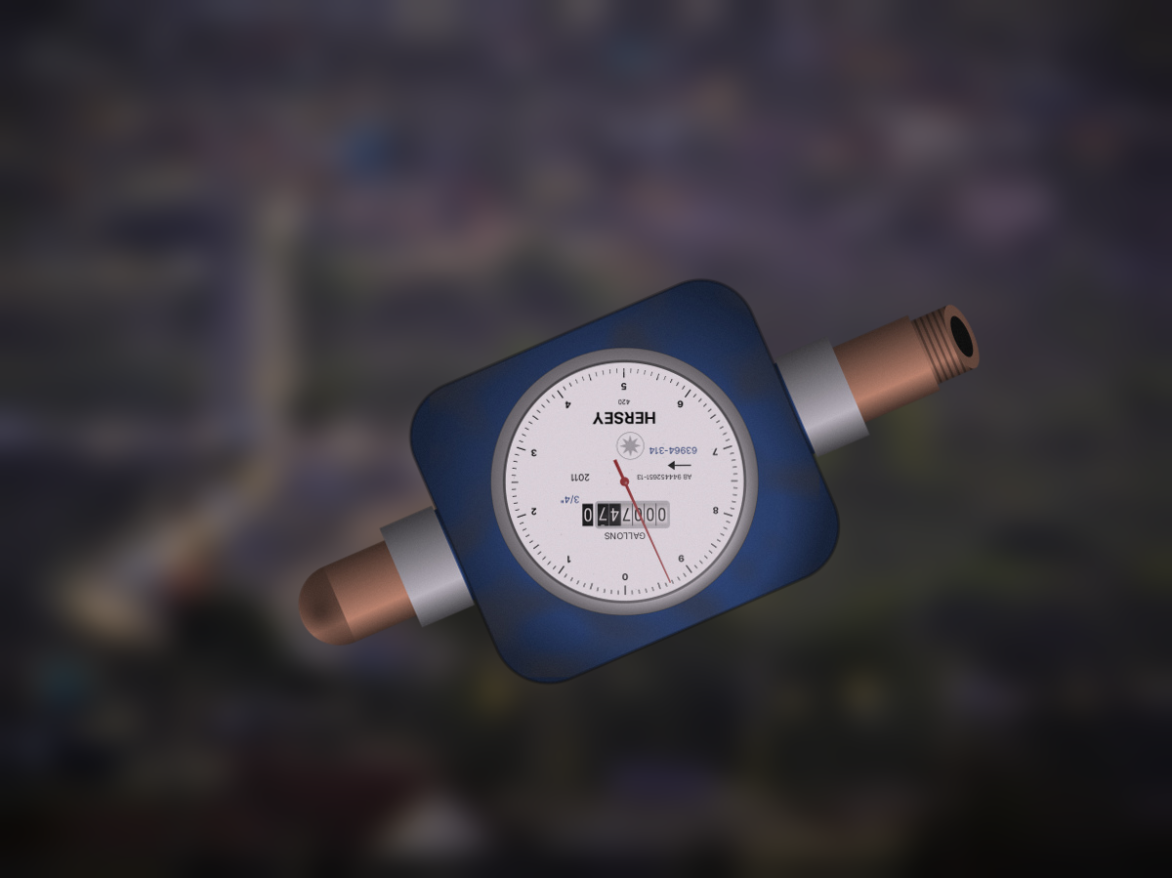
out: 7469.3 gal
